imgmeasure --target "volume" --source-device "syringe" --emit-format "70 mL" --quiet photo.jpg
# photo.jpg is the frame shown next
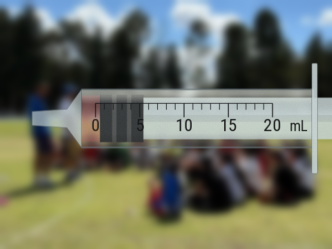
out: 0.5 mL
